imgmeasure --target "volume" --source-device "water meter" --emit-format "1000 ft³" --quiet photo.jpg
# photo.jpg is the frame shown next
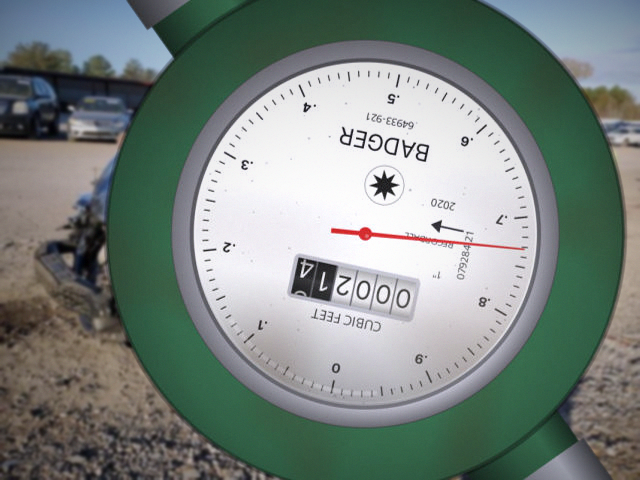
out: 213.73 ft³
